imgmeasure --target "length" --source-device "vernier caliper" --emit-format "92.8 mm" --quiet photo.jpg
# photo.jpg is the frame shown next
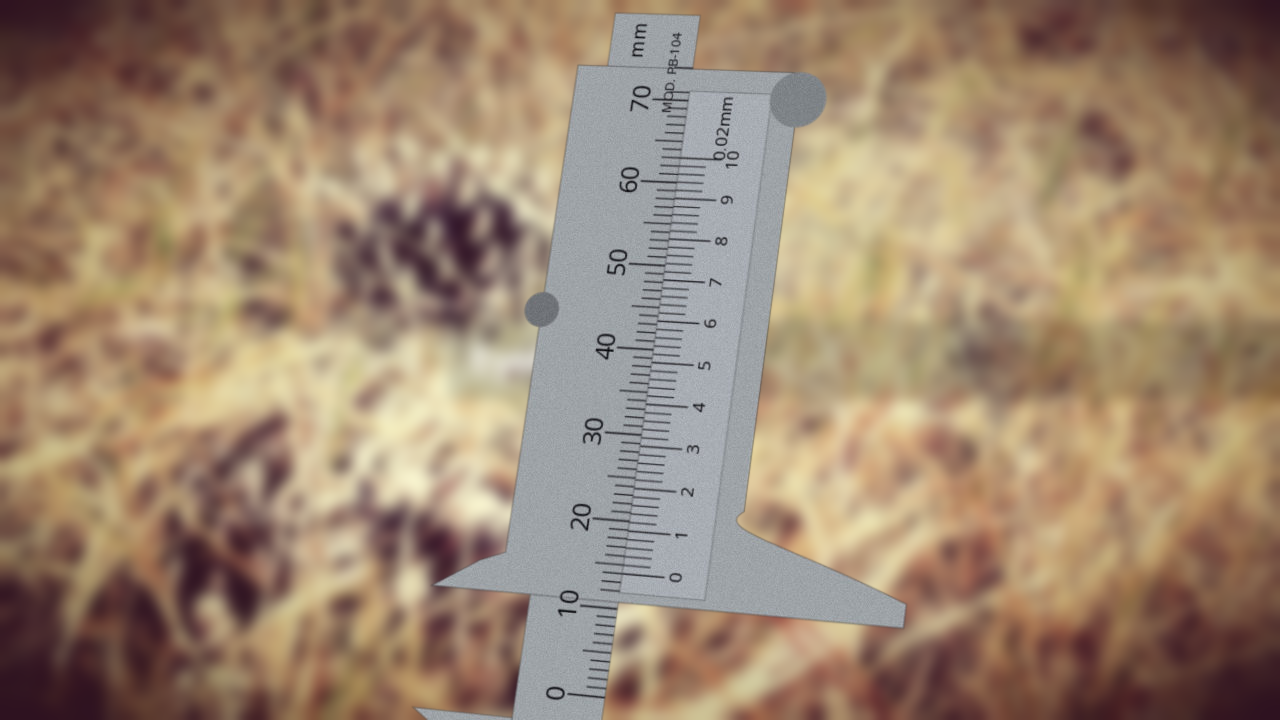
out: 14.0 mm
